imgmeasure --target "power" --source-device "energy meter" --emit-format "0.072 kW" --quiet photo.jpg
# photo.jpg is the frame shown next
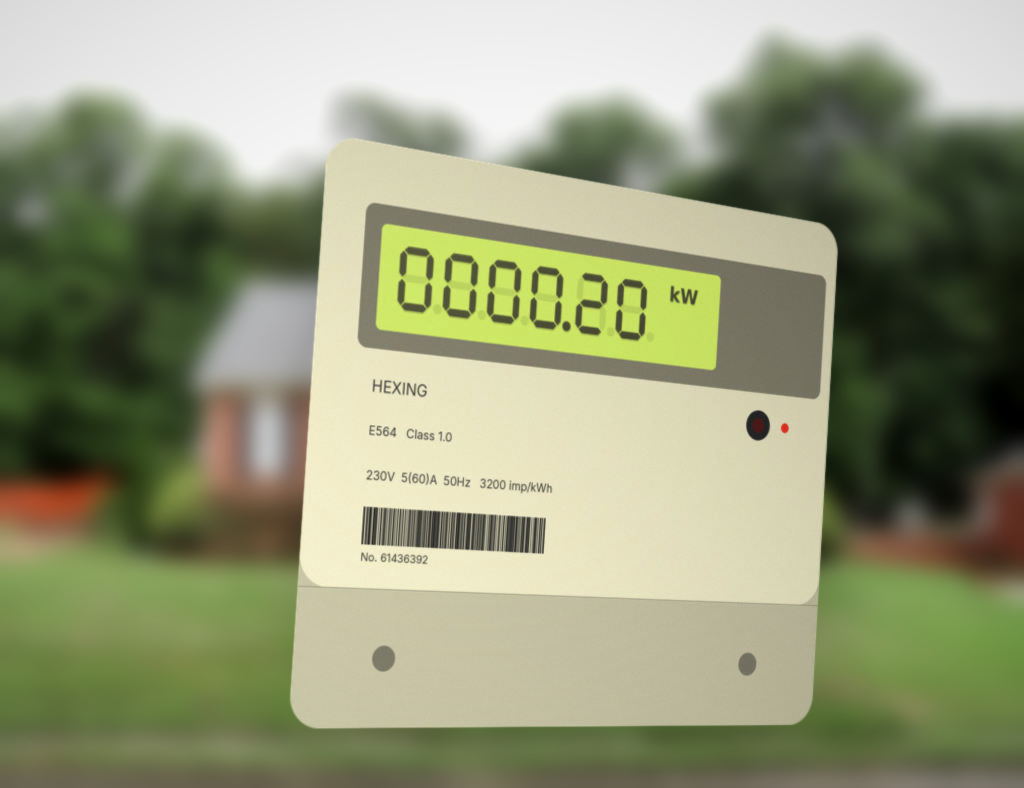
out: 0.20 kW
